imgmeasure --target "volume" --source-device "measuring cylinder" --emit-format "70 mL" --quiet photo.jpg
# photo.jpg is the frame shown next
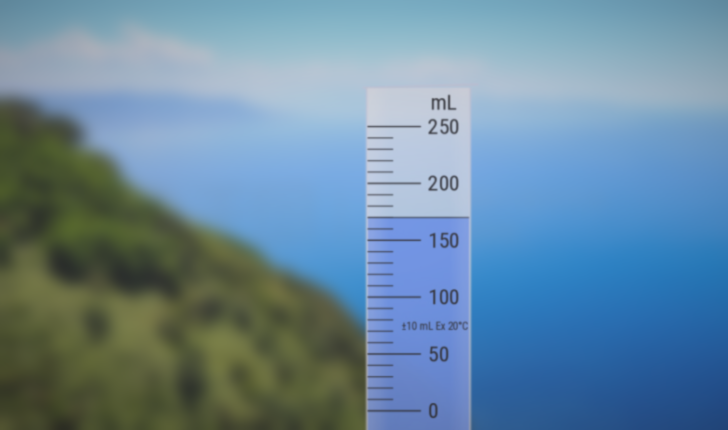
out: 170 mL
